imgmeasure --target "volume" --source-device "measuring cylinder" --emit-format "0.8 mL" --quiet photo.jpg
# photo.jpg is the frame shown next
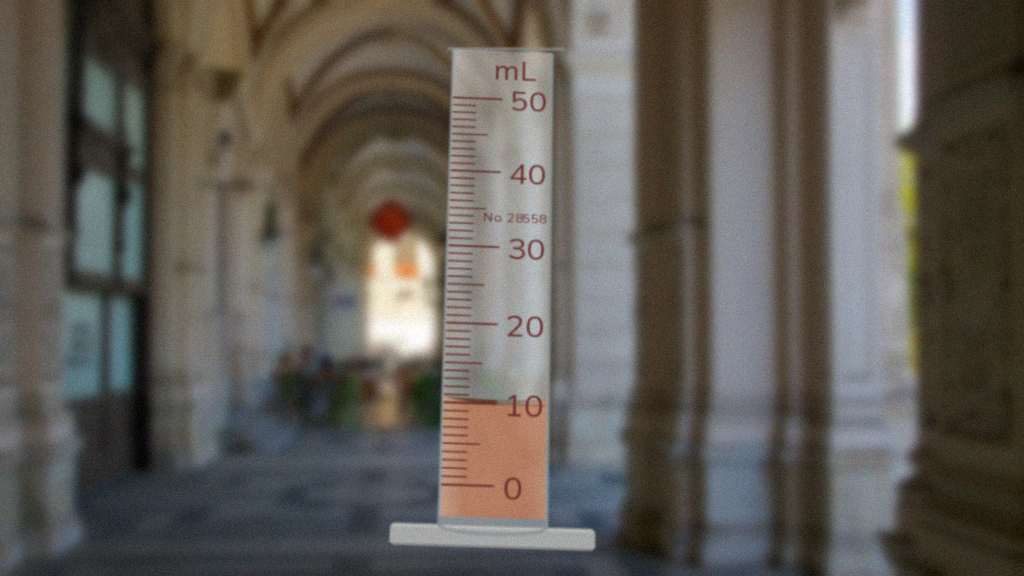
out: 10 mL
